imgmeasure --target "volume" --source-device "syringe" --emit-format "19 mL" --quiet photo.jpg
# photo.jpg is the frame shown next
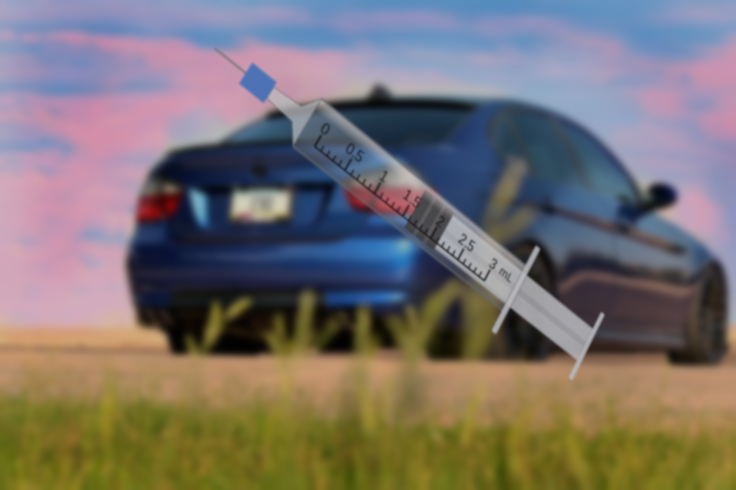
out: 1.6 mL
